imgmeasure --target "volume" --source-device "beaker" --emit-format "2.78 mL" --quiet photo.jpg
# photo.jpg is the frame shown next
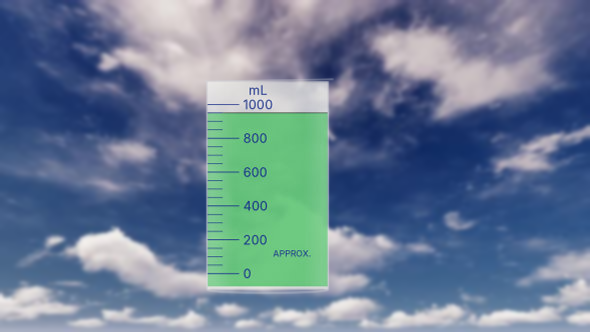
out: 950 mL
